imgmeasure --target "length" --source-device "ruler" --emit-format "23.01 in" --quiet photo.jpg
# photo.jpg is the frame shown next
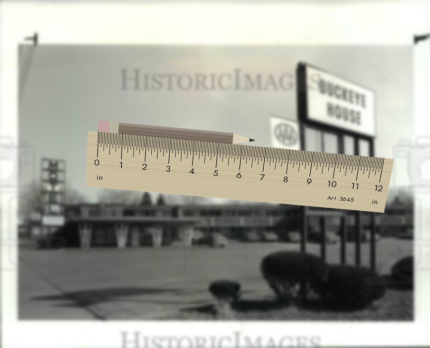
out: 6.5 in
